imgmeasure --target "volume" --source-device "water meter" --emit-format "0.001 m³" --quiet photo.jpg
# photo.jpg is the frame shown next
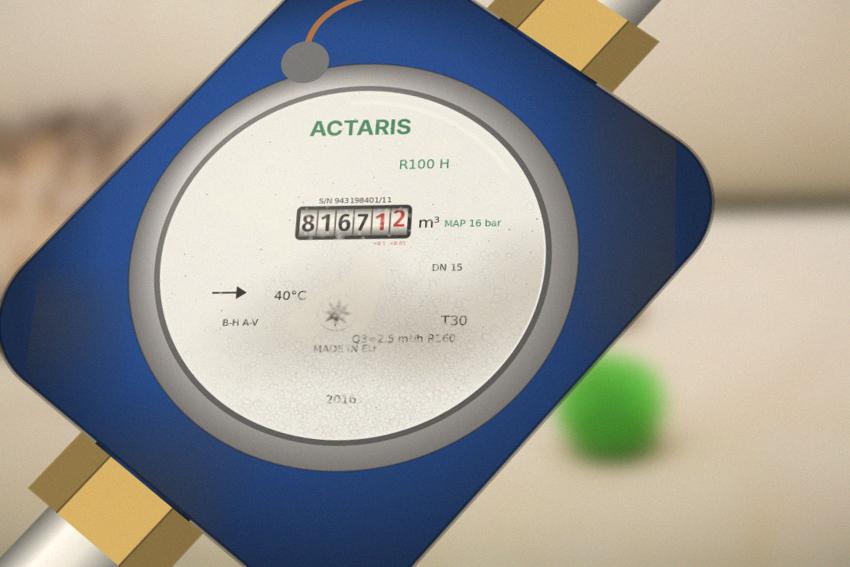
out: 8167.12 m³
